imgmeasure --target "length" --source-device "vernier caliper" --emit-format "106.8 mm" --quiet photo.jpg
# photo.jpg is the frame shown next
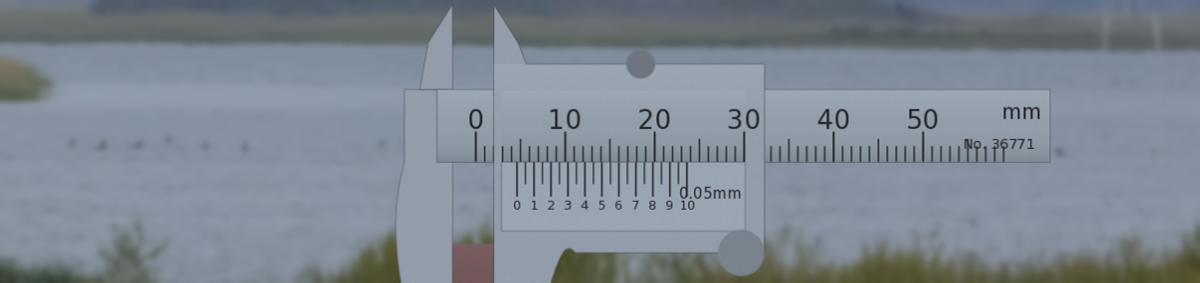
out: 4.6 mm
